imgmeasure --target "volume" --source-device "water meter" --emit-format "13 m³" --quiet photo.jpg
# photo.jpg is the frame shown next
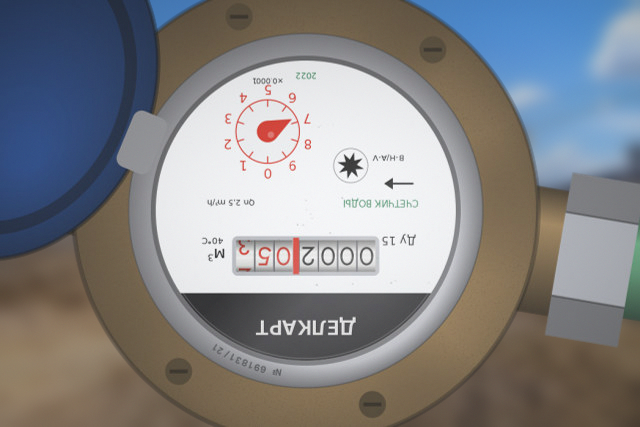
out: 2.0526 m³
